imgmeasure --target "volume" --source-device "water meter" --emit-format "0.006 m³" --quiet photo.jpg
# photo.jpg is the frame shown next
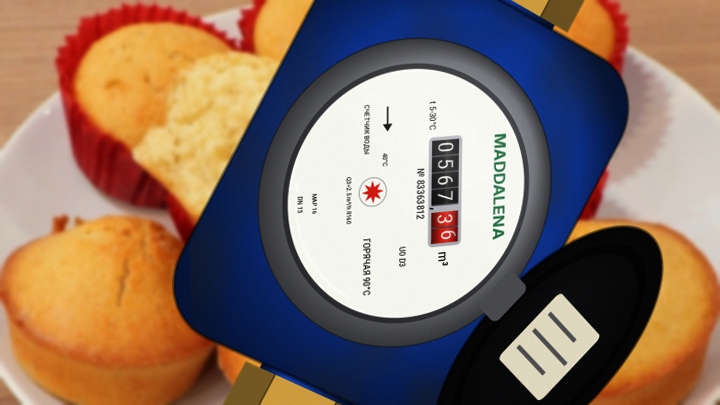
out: 567.36 m³
